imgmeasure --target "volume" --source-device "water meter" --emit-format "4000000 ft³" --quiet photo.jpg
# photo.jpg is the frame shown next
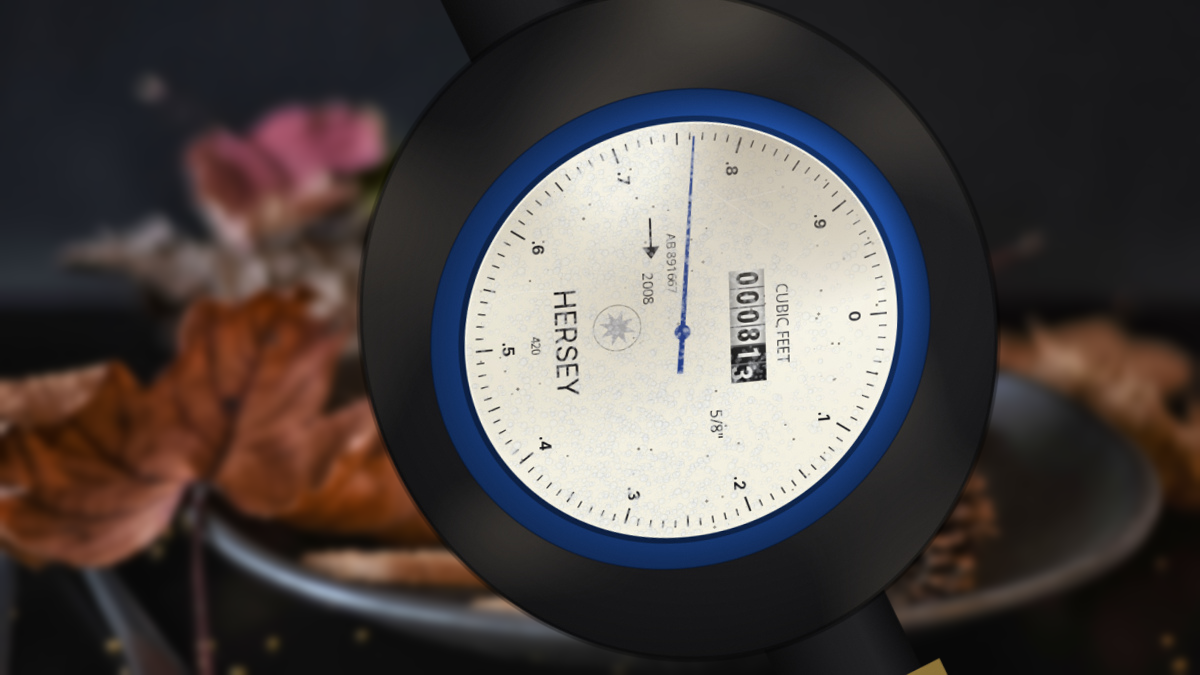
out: 812.76 ft³
